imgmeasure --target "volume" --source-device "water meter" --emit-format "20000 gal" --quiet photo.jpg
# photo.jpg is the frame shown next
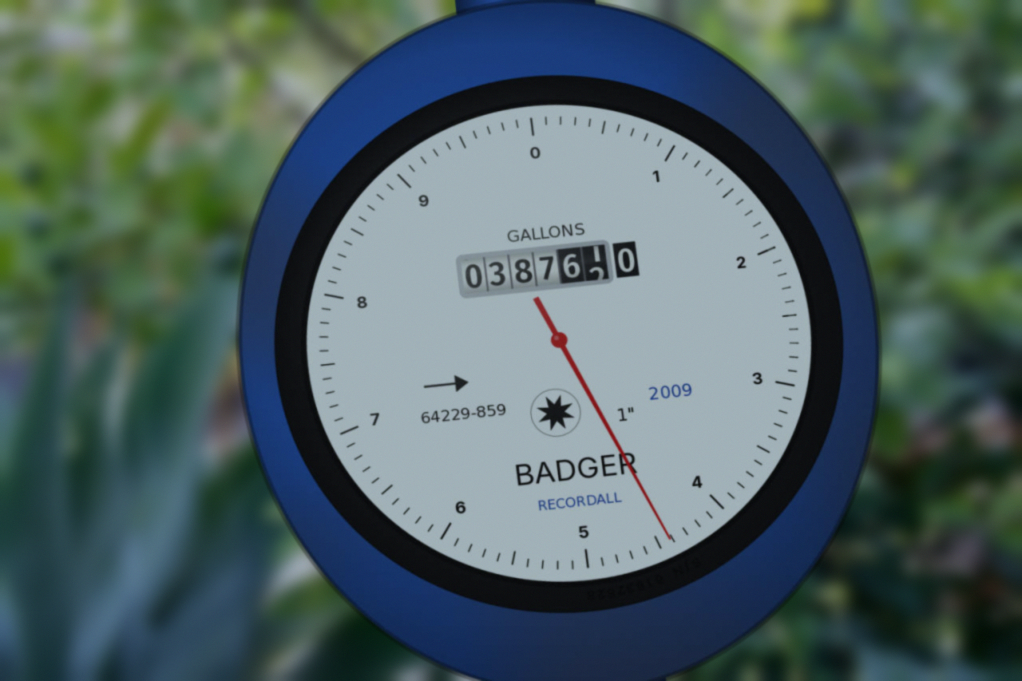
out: 387614.4 gal
